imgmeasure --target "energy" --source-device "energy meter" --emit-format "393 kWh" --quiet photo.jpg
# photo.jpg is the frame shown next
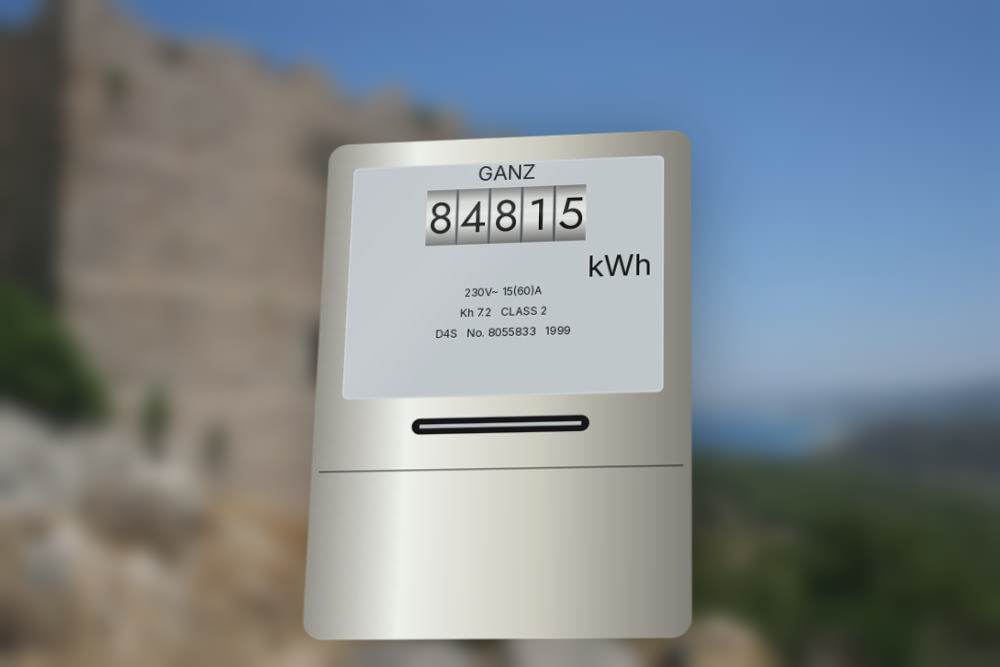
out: 84815 kWh
